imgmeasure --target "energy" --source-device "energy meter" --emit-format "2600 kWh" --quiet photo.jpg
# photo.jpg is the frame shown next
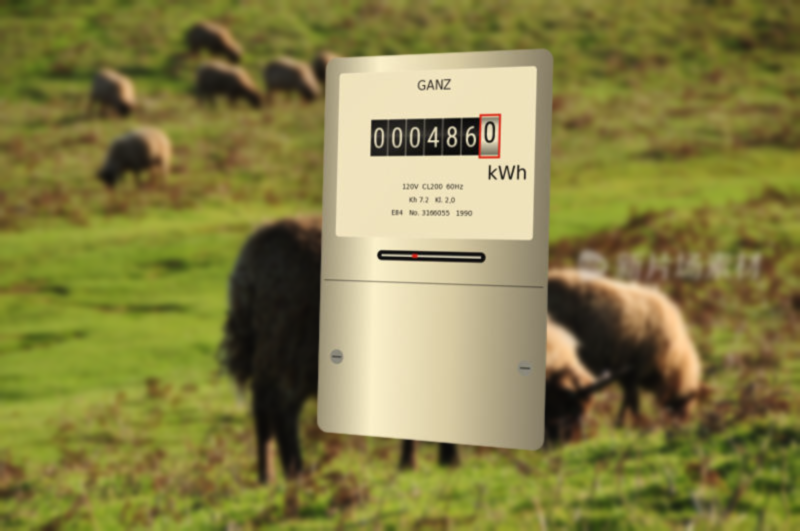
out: 486.0 kWh
